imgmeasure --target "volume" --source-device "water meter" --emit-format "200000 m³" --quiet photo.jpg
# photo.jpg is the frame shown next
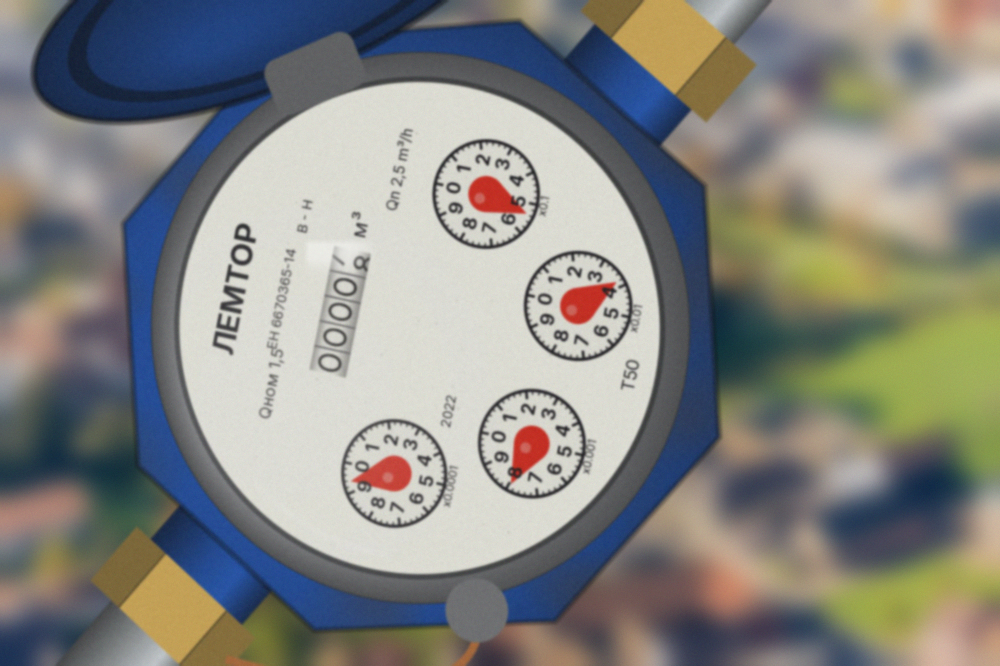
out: 7.5379 m³
